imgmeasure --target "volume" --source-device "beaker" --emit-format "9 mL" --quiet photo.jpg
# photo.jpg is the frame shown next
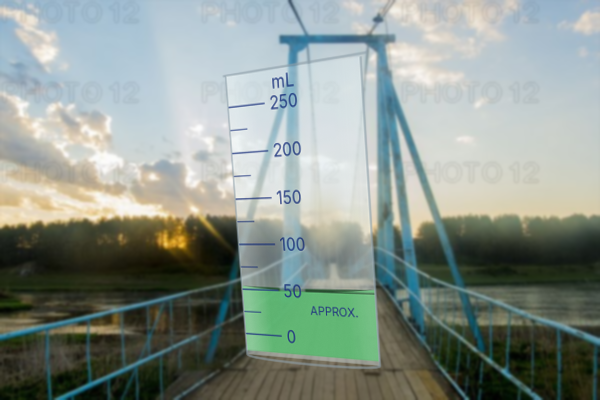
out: 50 mL
